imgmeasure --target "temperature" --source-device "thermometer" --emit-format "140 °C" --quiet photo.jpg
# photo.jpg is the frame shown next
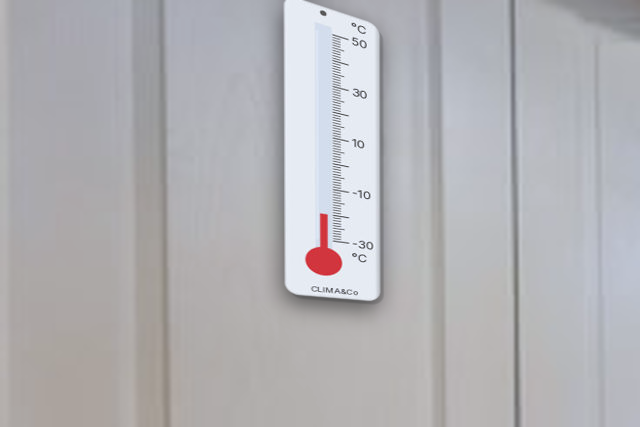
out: -20 °C
